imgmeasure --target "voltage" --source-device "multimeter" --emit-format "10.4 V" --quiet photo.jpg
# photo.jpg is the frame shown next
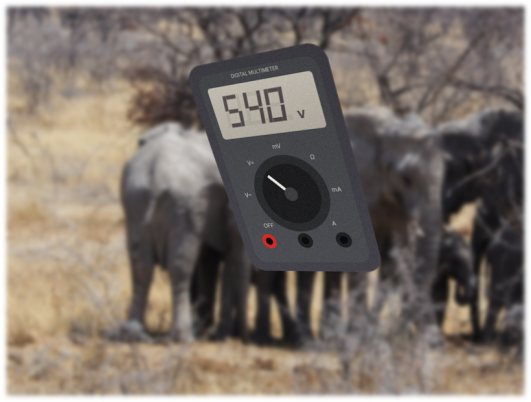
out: 540 V
